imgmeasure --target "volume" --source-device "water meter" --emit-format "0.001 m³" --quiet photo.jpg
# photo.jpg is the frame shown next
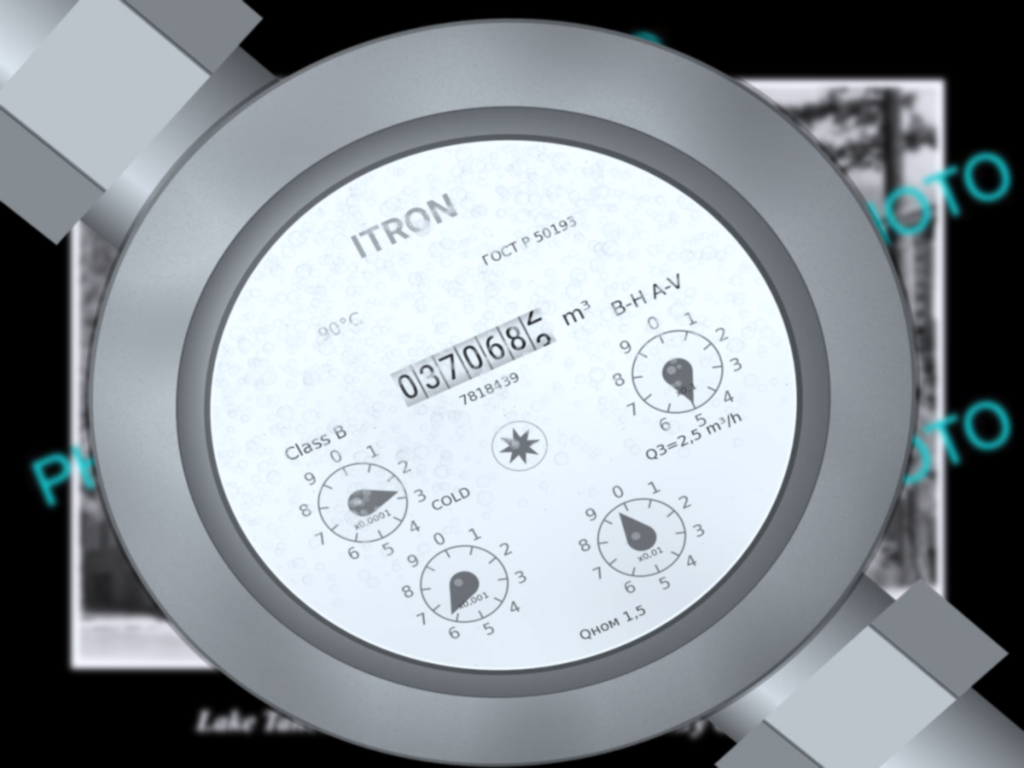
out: 370682.4962 m³
